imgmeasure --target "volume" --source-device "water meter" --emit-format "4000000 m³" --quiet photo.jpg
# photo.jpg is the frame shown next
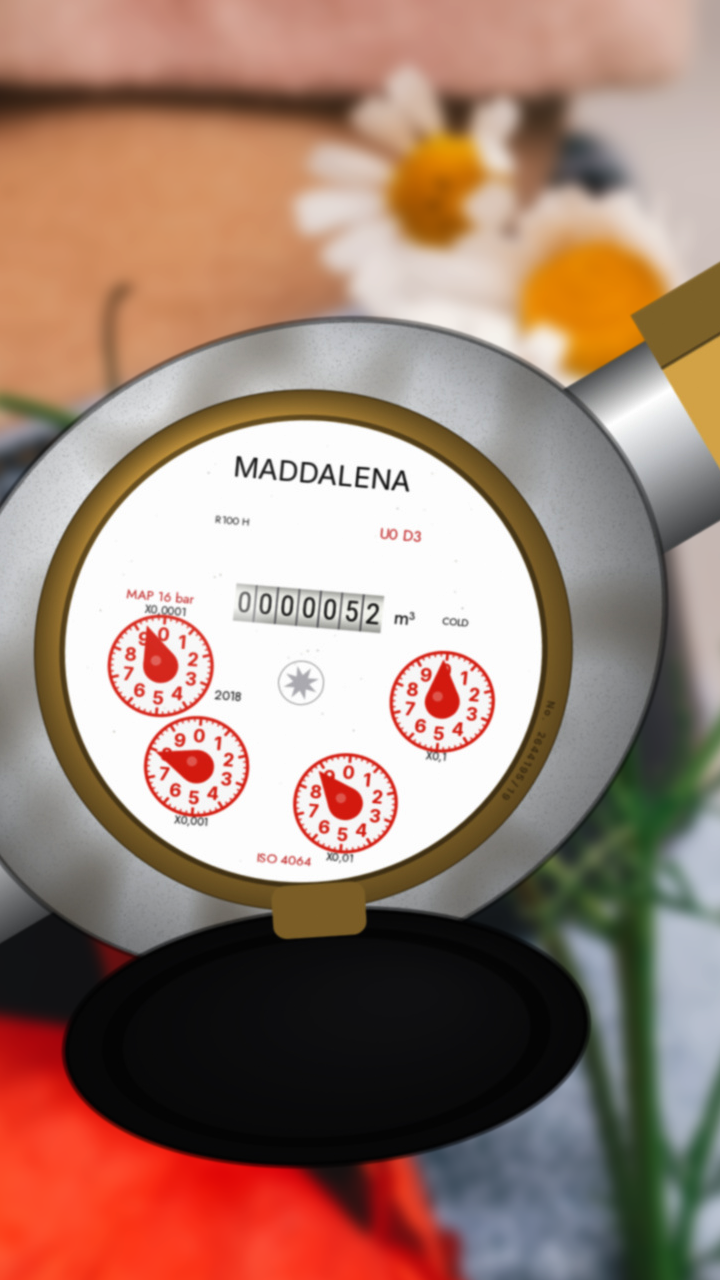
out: 51.9879 m³
